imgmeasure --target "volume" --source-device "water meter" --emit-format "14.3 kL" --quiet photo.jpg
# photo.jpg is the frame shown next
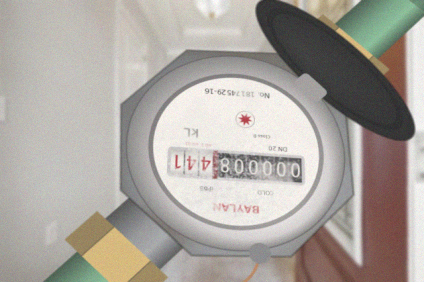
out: 8.441 kL
